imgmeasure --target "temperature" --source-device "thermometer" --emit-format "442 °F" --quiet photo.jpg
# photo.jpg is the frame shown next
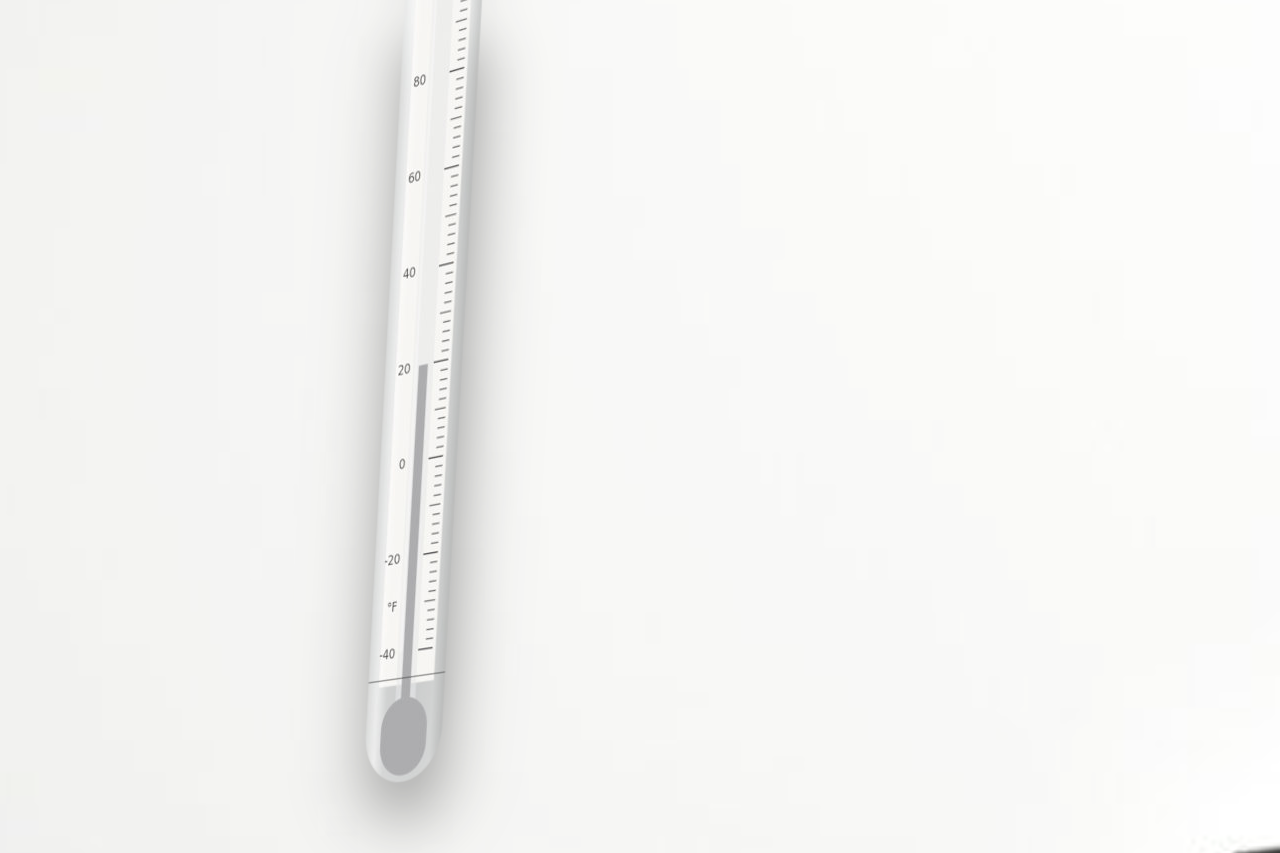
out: 20 °F
